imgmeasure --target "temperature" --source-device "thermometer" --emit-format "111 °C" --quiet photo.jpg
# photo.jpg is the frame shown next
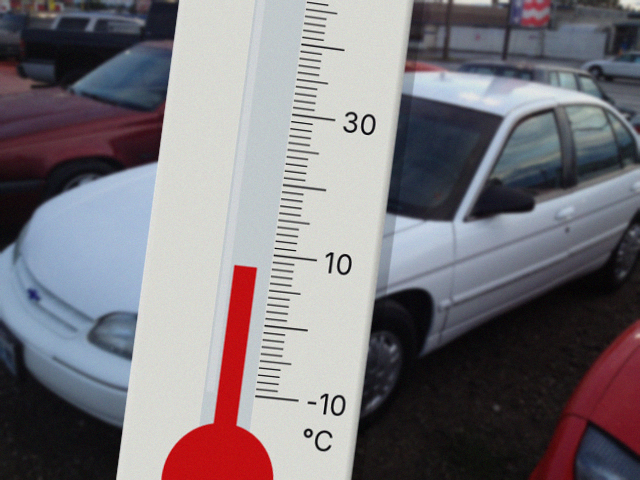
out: 8 °C
